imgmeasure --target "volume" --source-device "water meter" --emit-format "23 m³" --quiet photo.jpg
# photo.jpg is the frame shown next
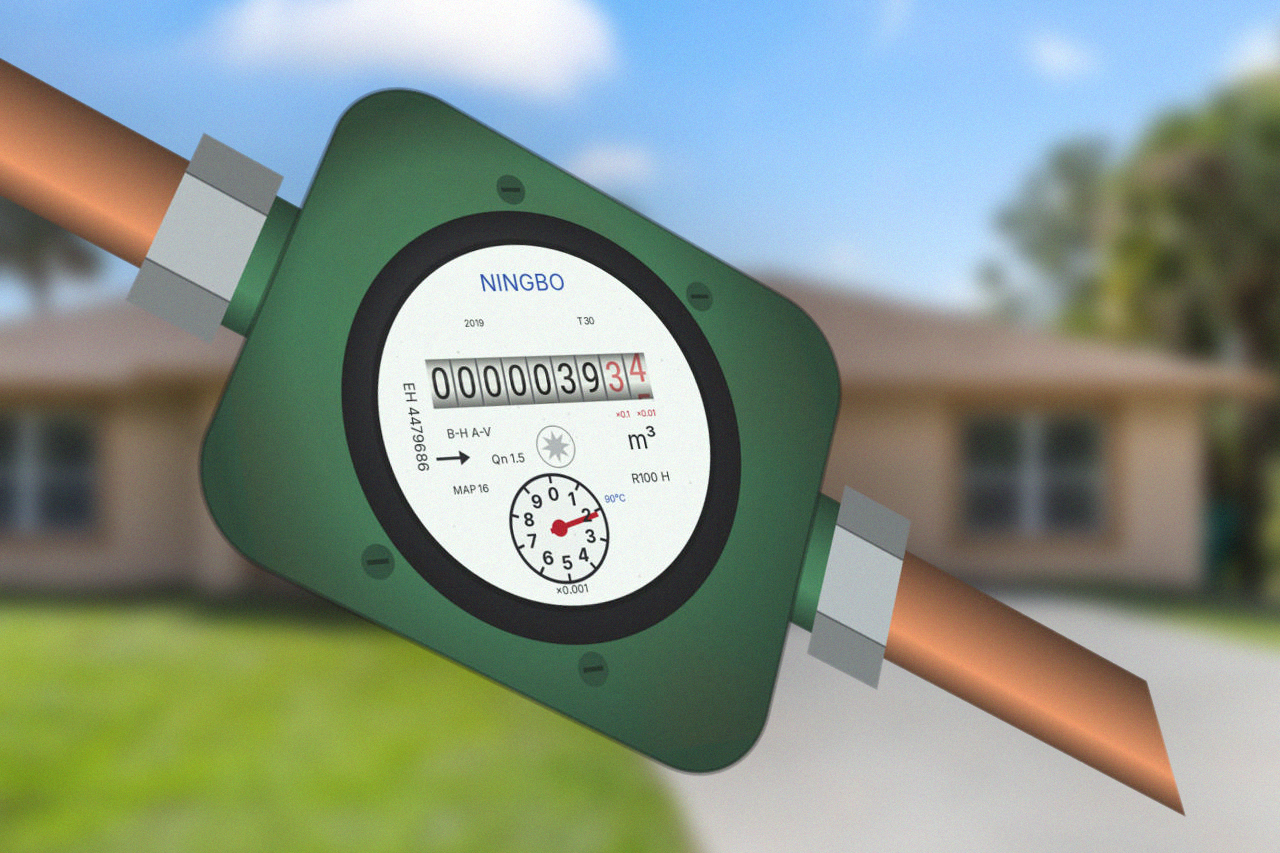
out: 39.342 m³
